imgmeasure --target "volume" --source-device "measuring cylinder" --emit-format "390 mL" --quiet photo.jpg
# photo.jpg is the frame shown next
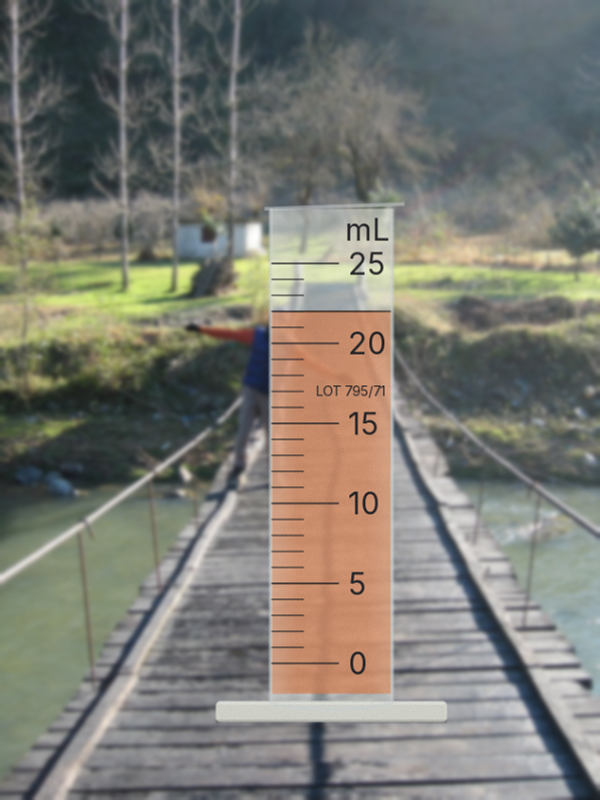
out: 22 mL
